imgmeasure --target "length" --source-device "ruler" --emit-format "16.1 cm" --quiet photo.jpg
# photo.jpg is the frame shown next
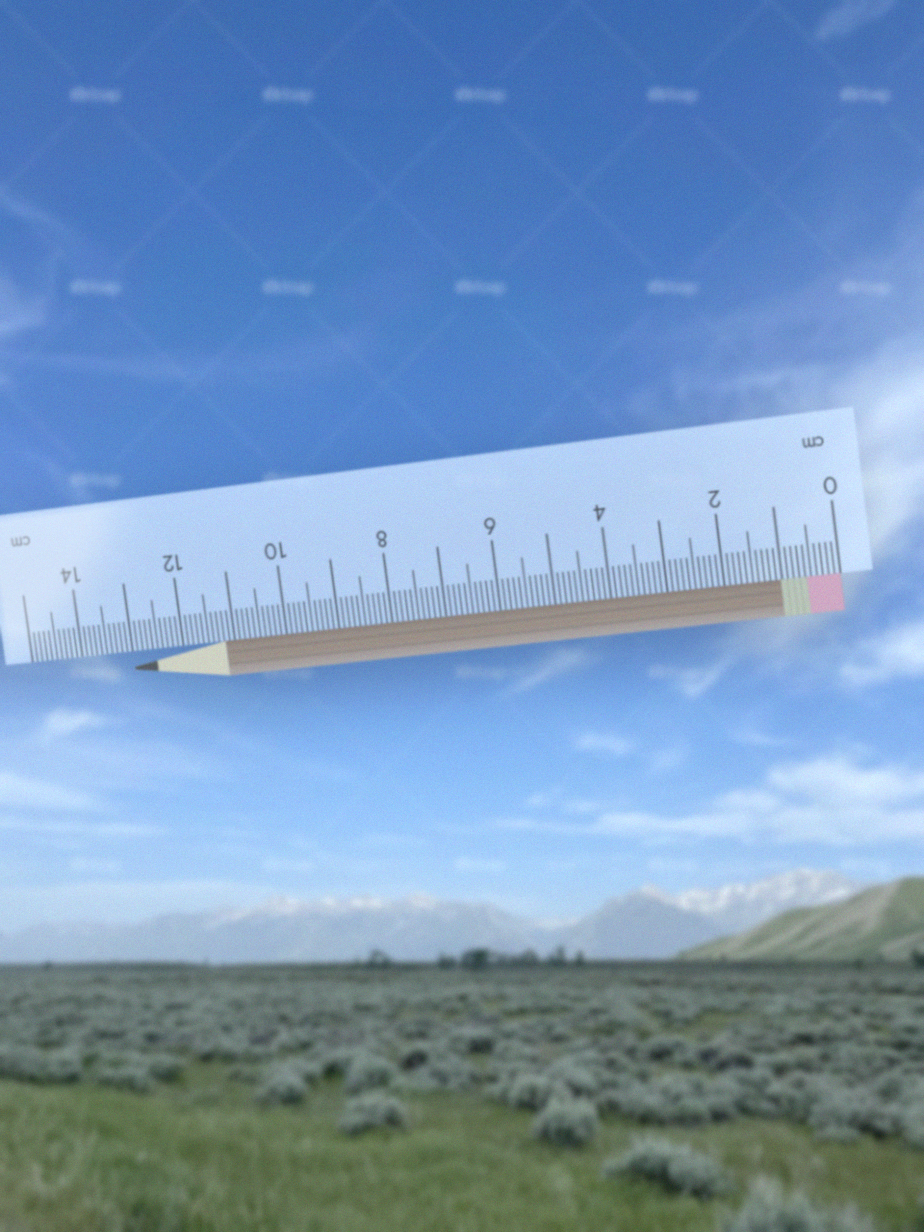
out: 13 cm
